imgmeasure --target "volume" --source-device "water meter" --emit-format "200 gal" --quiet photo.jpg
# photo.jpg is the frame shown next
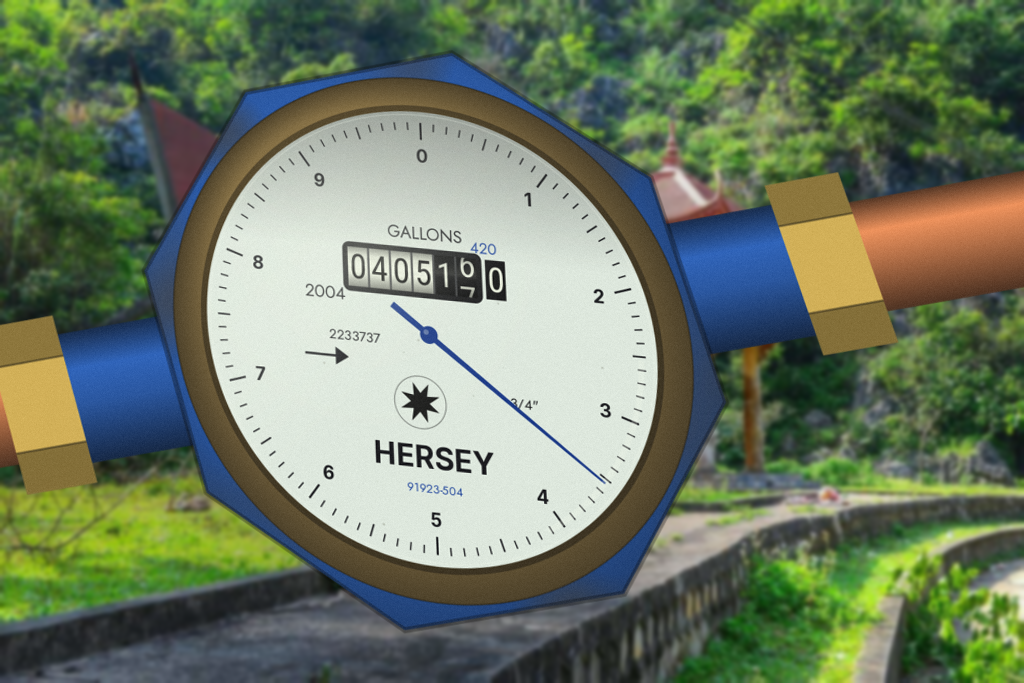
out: 405163.5 gal
